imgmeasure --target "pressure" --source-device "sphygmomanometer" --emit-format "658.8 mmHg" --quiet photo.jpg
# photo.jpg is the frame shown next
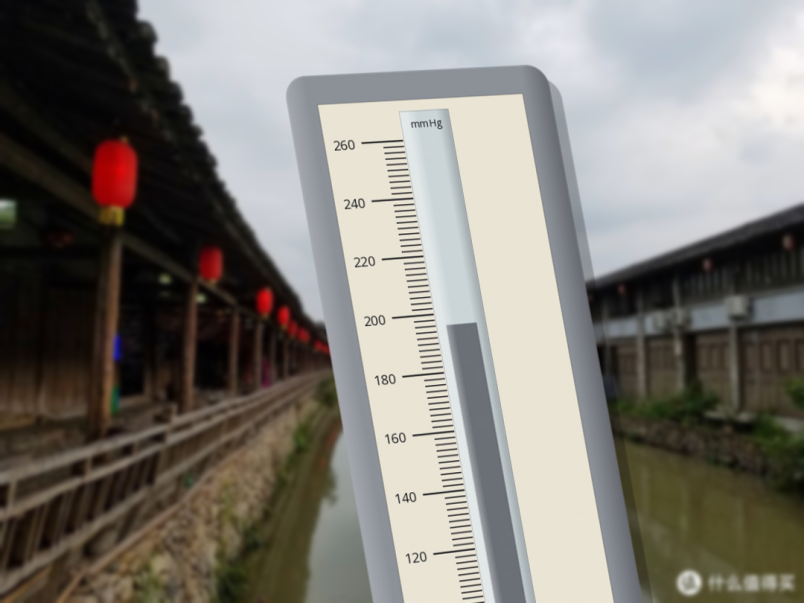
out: 196 mmHg
